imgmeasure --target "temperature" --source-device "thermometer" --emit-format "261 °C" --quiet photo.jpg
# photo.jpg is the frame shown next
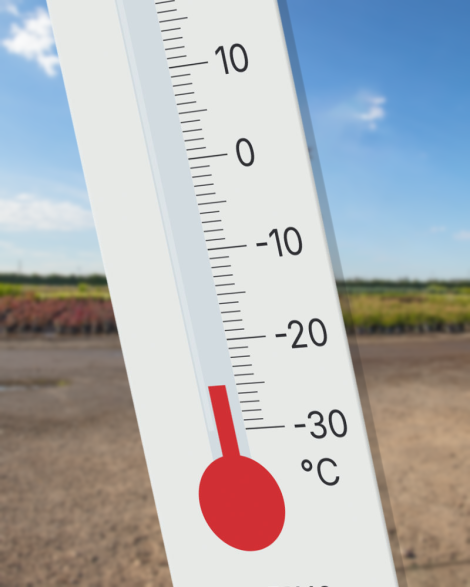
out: -25 °C
